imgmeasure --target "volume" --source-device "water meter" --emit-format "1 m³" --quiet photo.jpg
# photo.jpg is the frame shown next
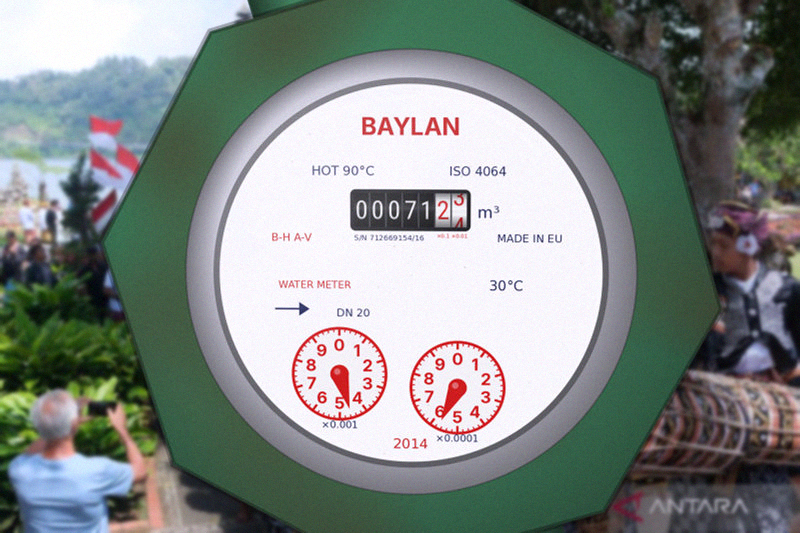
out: 71.2345 m³
